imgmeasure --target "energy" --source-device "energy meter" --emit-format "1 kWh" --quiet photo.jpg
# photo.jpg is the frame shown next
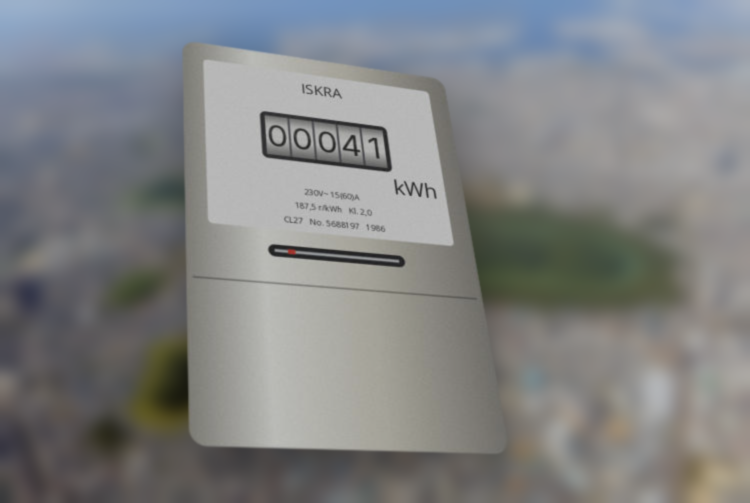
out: 41 kWh
